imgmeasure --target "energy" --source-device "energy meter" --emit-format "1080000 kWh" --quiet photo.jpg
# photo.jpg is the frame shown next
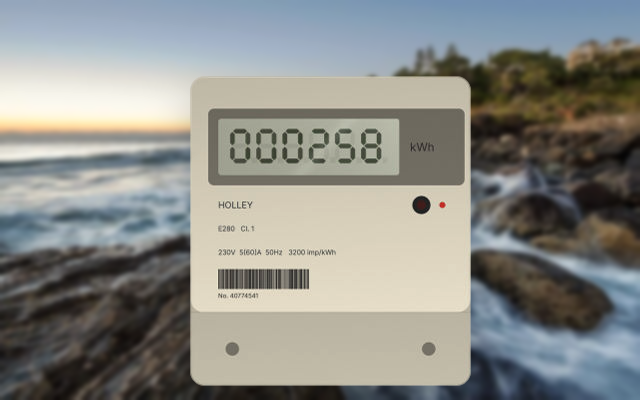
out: 258 kWh
